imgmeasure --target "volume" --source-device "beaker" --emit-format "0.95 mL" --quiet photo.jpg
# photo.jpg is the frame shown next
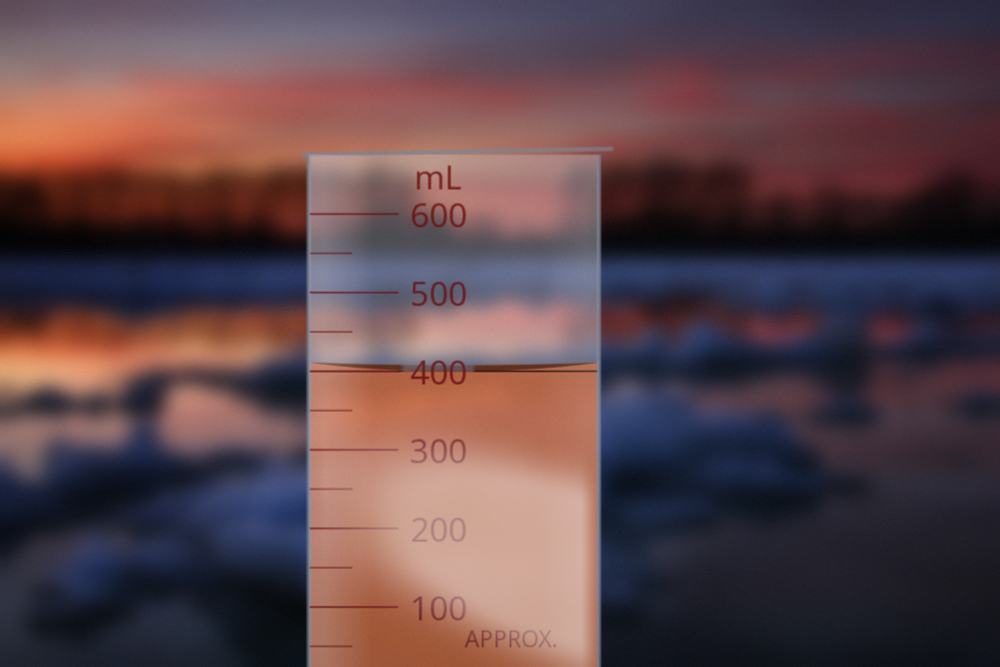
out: 400 mL
